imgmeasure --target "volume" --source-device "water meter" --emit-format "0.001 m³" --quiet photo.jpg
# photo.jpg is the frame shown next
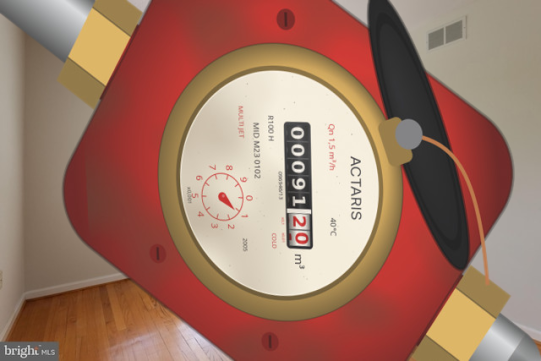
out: 91.201 m³
